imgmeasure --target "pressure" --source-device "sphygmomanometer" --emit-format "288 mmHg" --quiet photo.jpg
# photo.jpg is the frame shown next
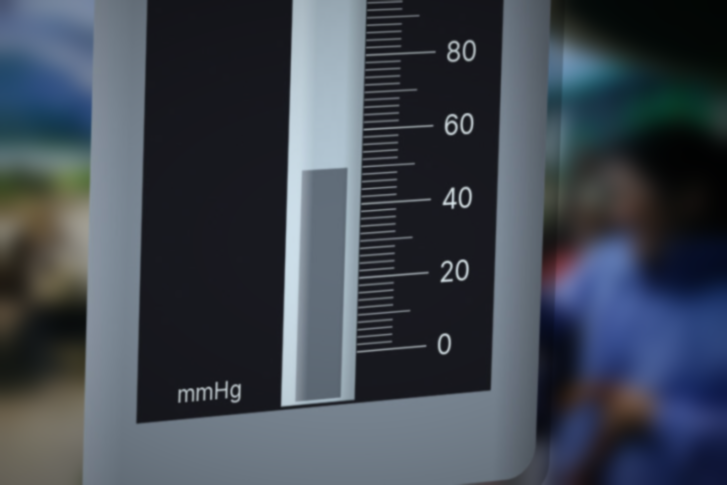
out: 50 mmHg
